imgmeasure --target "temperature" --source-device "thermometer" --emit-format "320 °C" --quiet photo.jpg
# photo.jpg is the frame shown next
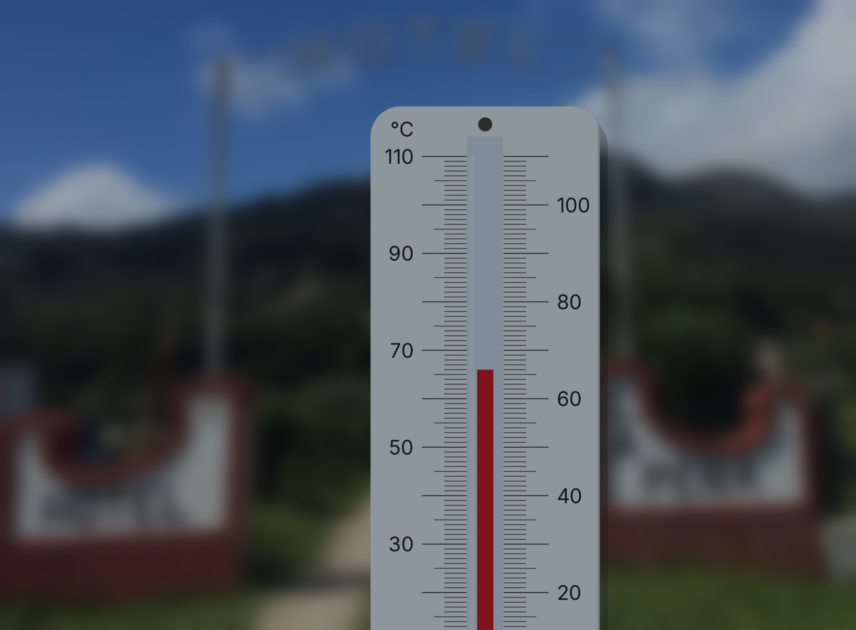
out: 66 °C
